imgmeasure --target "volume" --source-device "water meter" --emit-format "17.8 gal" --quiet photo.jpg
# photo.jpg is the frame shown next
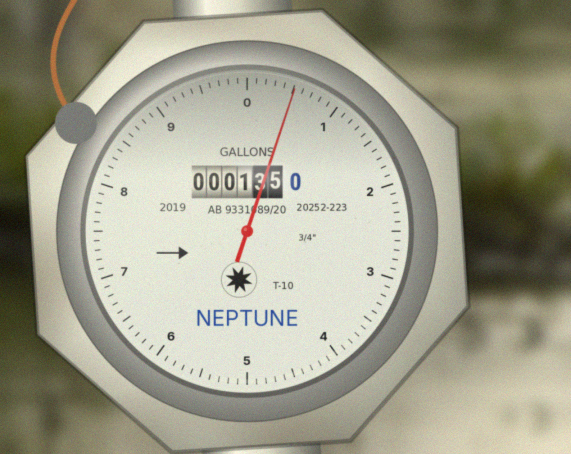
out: 1350.5 gal
